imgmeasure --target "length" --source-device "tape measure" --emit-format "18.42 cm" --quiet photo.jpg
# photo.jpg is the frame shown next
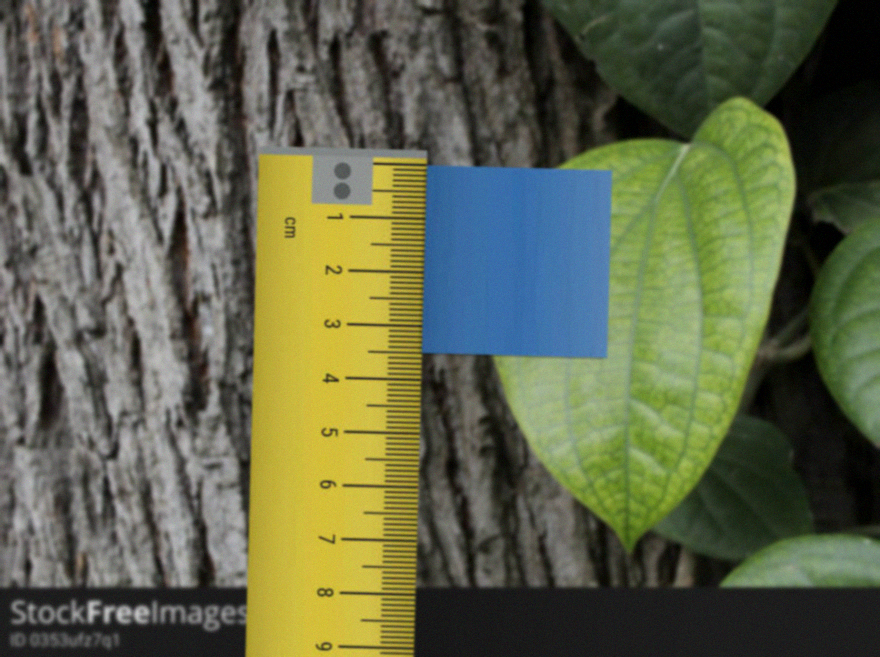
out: 3.5 cm
